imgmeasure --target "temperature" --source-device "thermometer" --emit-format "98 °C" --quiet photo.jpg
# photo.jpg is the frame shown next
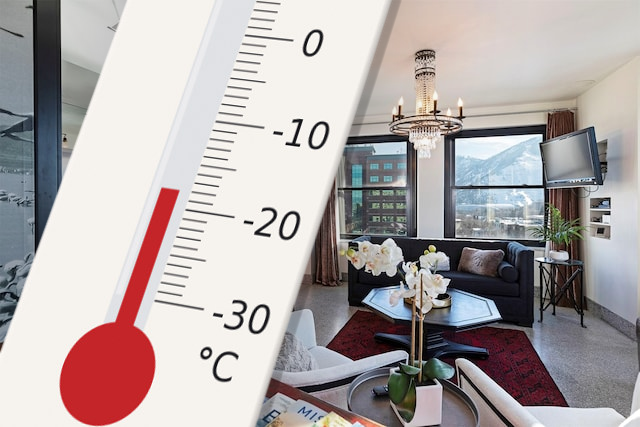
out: -18 °C
